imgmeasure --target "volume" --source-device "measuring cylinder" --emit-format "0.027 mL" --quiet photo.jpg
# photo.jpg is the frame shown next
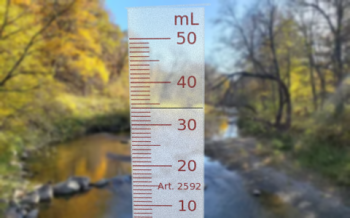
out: 34 mL
